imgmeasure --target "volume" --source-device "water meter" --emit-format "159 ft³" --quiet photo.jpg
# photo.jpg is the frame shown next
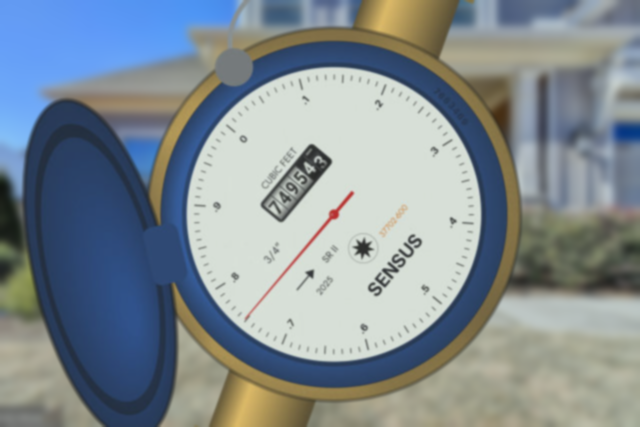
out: 749542.75 ft³
